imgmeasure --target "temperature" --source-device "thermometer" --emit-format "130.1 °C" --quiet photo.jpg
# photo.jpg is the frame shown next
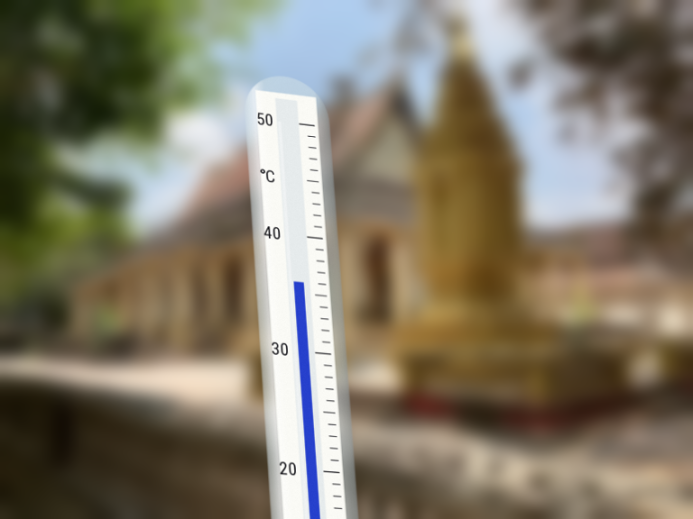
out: 36 °C
